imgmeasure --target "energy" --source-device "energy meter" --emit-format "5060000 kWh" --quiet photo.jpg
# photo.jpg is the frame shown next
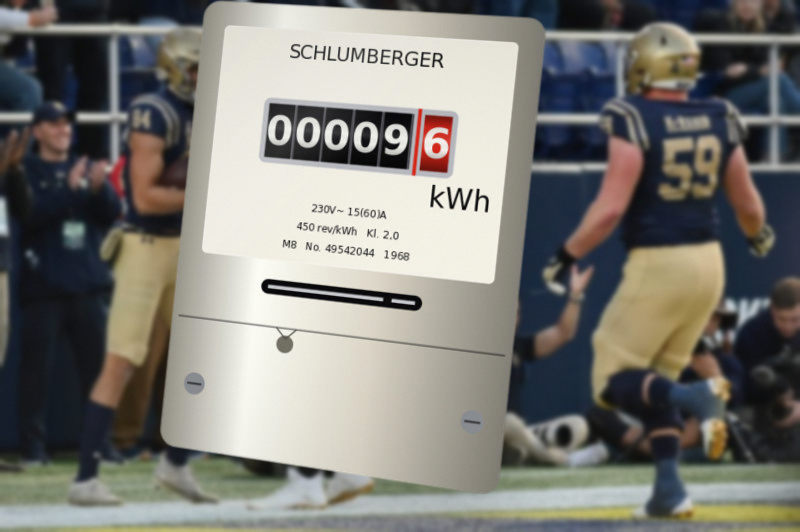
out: 9.6 kWh
